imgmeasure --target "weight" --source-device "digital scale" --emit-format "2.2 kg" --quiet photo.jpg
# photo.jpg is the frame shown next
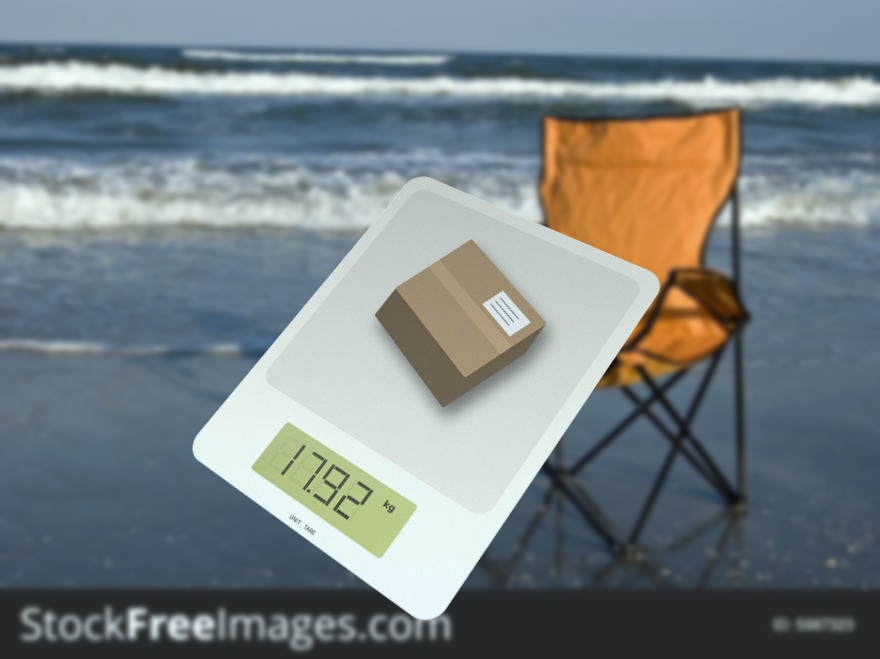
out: 17.92 kg
